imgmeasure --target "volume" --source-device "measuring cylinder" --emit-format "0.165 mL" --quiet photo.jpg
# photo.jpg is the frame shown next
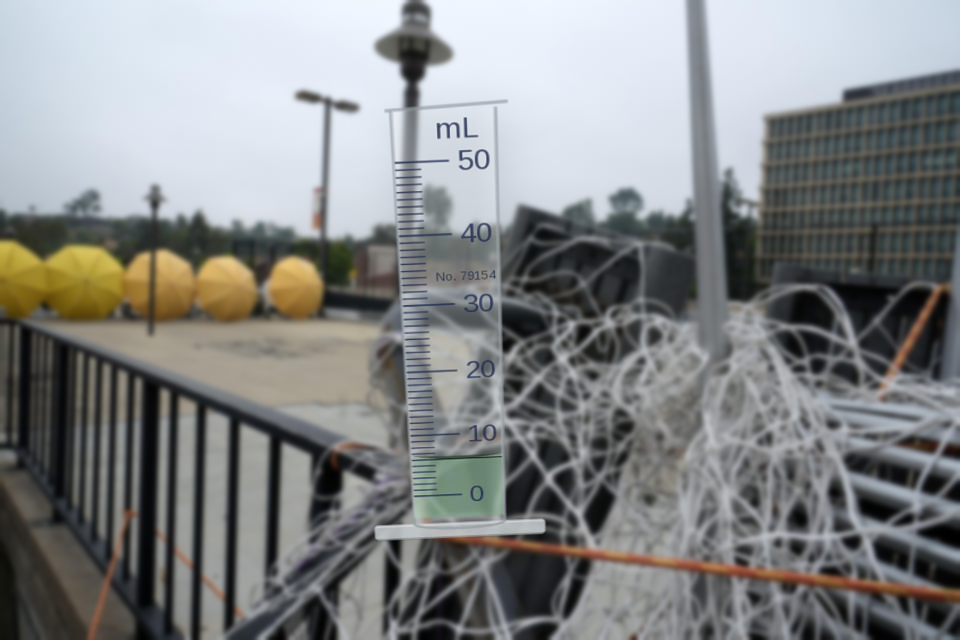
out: 6 mL
